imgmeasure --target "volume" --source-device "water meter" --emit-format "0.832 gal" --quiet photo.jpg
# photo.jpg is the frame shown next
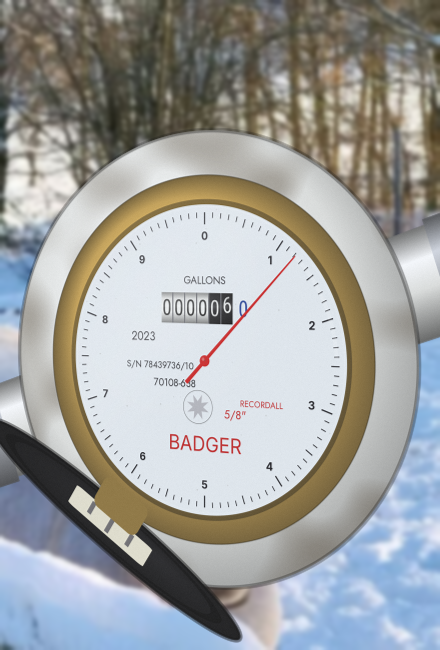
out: 61.2 gal
